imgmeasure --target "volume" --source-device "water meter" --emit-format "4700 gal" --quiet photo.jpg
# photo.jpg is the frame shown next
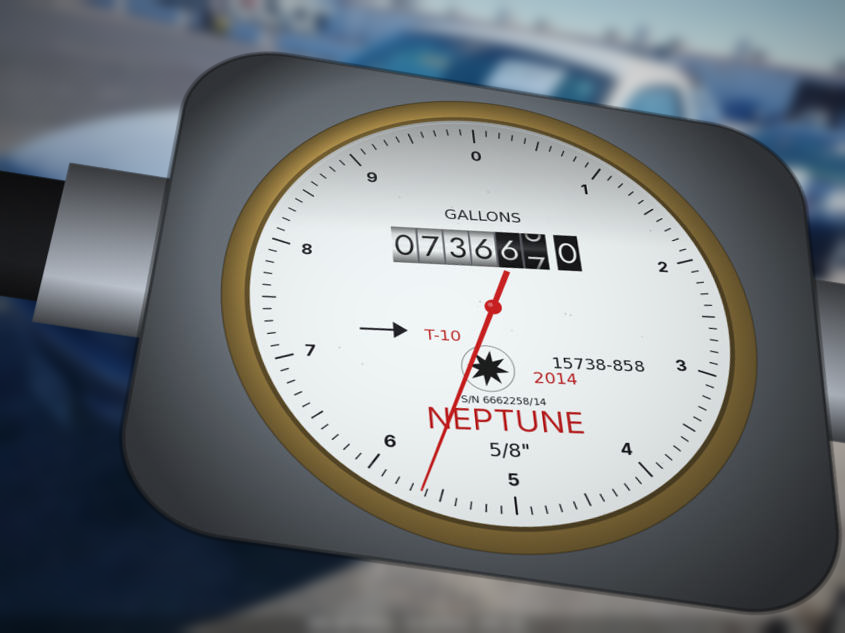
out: 736665.6 gal
